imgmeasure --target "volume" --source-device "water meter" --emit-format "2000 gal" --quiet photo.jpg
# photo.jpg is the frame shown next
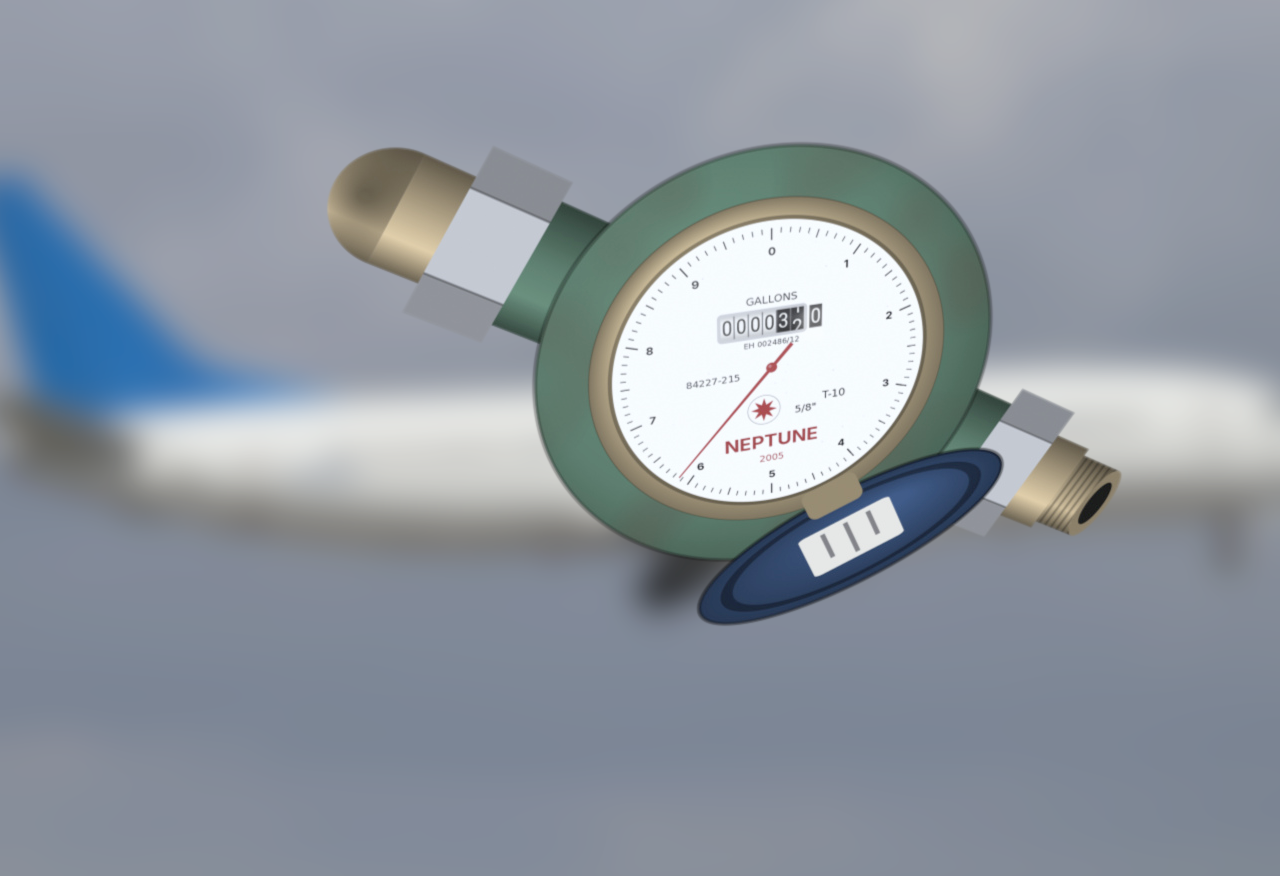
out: 316.1 gal
